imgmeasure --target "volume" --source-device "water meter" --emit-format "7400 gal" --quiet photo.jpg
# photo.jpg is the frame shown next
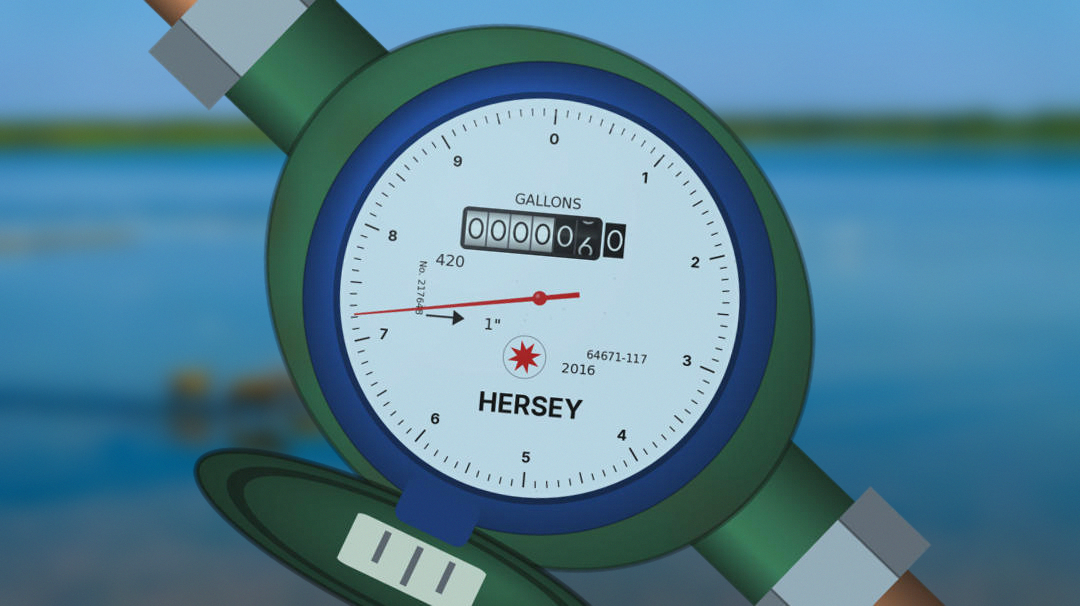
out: 57.2 gal
